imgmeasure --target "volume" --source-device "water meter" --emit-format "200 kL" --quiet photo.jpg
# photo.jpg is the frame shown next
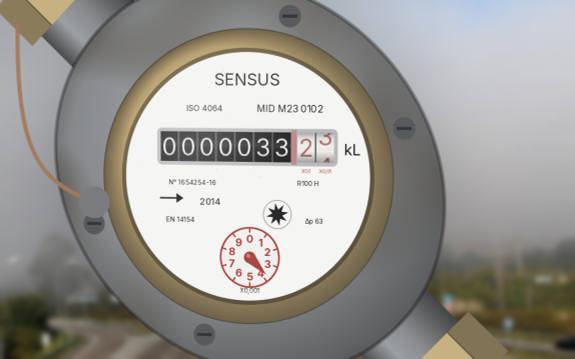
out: 33.233 kL
